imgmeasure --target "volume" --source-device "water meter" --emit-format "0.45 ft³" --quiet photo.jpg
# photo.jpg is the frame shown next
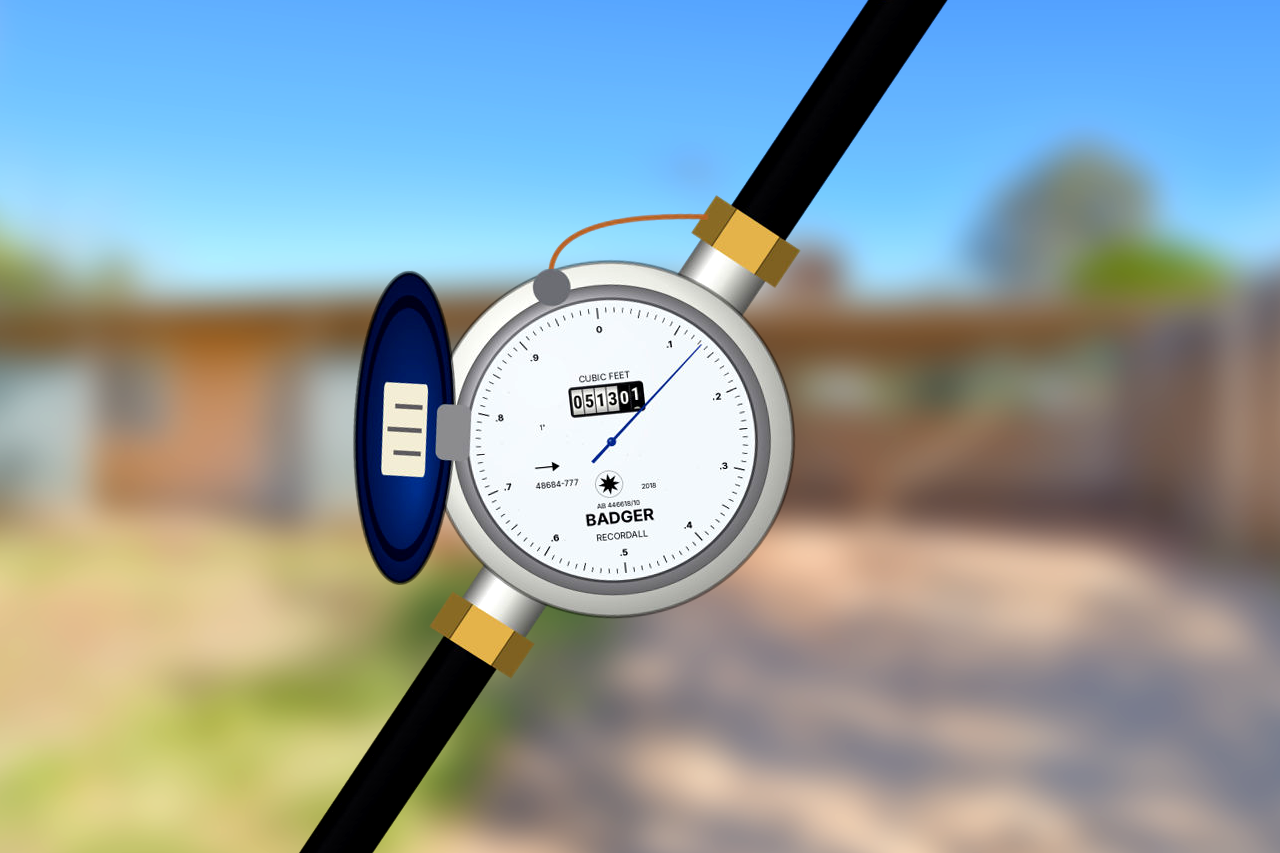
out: 51301.13 ft³
